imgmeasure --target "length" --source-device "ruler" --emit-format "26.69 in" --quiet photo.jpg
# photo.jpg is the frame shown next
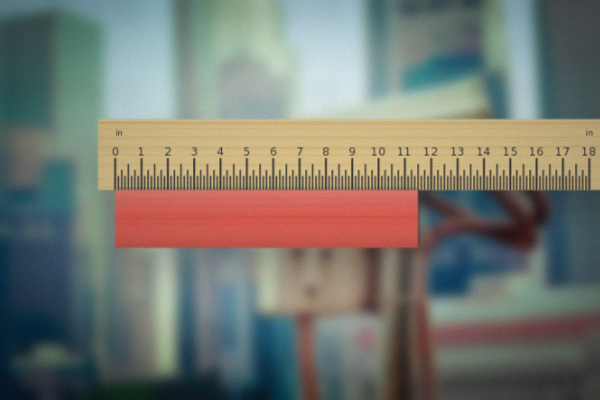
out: 11.5 in
